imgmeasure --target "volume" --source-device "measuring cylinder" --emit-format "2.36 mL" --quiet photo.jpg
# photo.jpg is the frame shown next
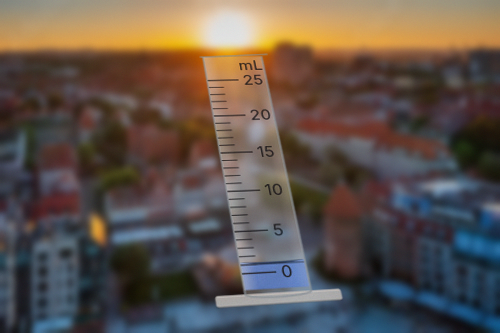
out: 1 mL
